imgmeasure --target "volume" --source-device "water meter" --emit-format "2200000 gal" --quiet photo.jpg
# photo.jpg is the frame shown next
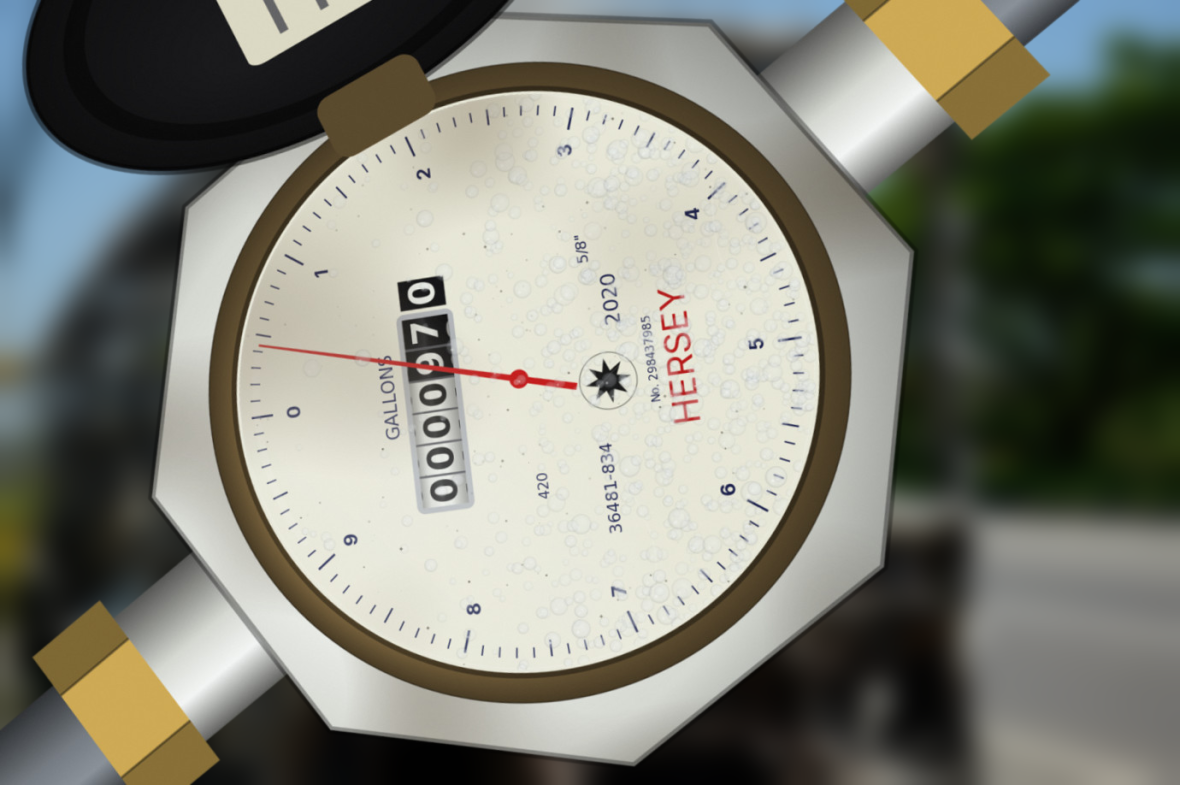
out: 970.4 gal
